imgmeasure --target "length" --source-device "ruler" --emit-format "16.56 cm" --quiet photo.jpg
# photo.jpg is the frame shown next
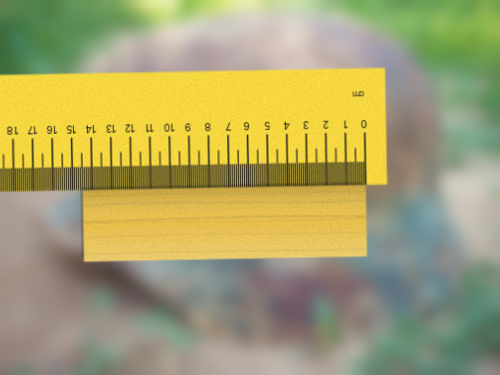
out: 14.5 cm
